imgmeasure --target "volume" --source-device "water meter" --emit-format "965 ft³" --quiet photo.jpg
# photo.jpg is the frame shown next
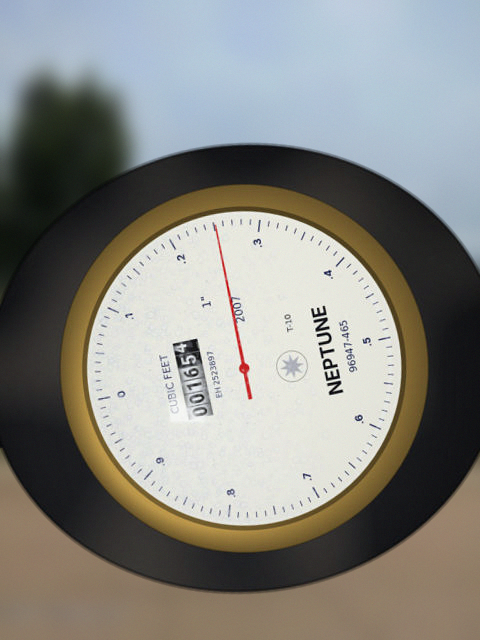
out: 1654.25 ft³
